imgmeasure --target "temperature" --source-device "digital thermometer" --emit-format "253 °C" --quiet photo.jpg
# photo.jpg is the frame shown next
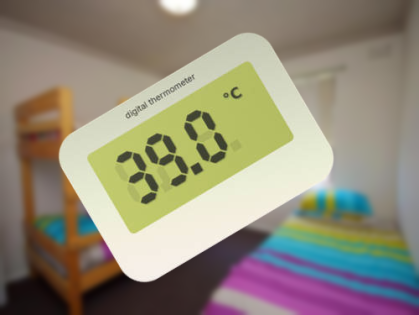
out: 39.0 °C
